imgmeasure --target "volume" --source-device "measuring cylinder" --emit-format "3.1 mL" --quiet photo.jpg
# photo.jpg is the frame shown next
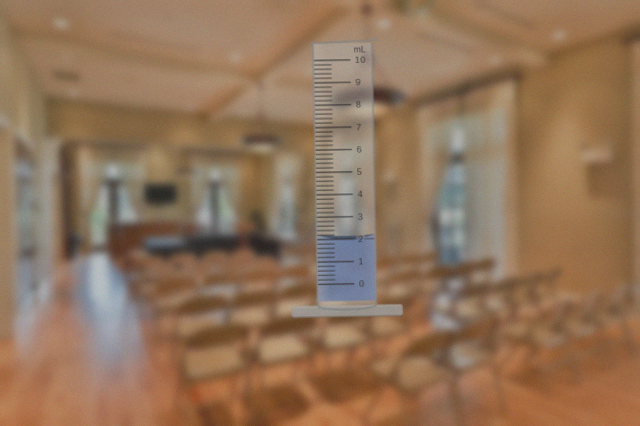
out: 2 mL
